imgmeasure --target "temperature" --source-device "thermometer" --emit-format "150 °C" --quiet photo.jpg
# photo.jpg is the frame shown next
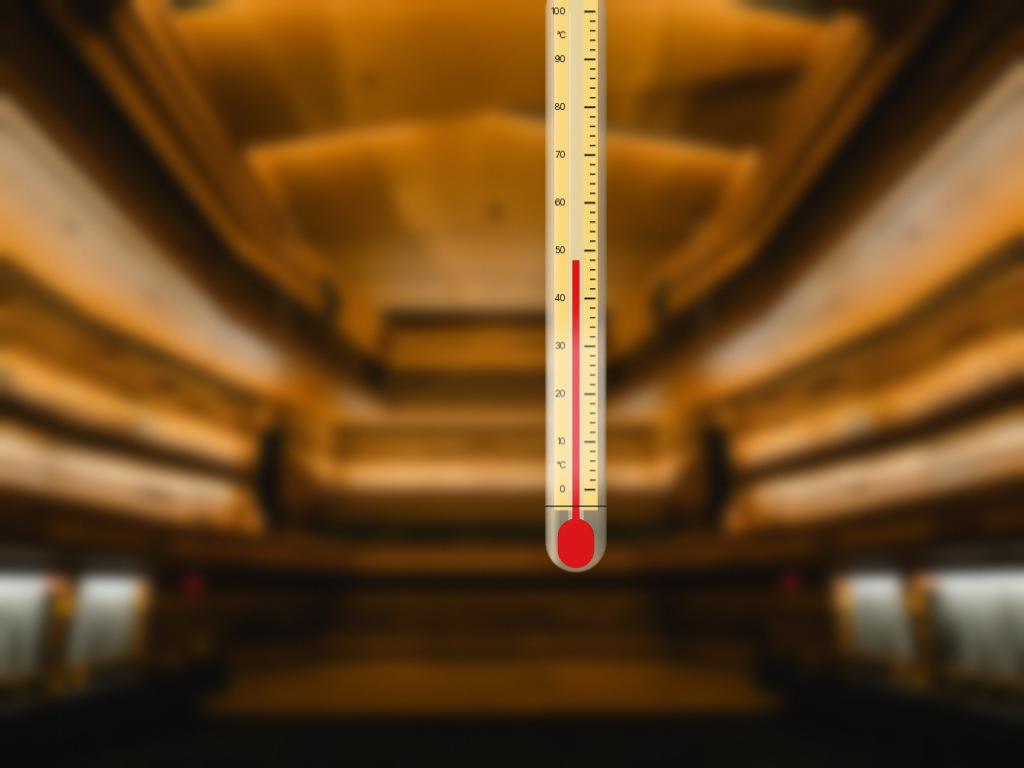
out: 48 °C
